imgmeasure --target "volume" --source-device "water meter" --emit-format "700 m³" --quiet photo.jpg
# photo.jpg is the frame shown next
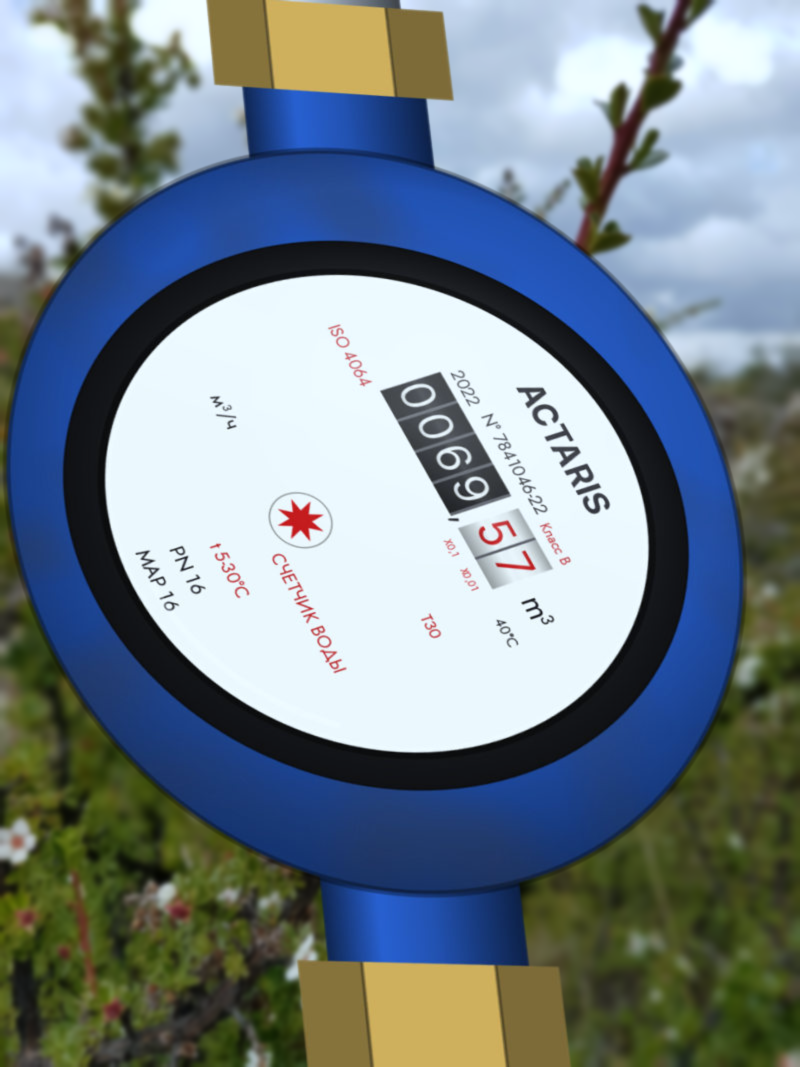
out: 69.57 m³
